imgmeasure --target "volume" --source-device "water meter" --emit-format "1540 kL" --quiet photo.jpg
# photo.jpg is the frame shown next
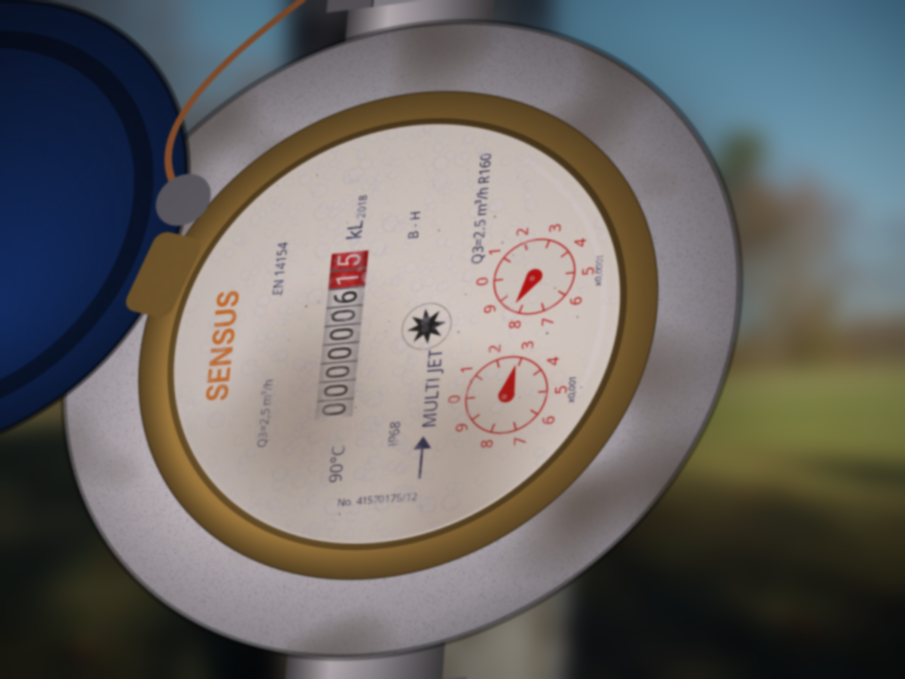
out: 6.1528 kL
